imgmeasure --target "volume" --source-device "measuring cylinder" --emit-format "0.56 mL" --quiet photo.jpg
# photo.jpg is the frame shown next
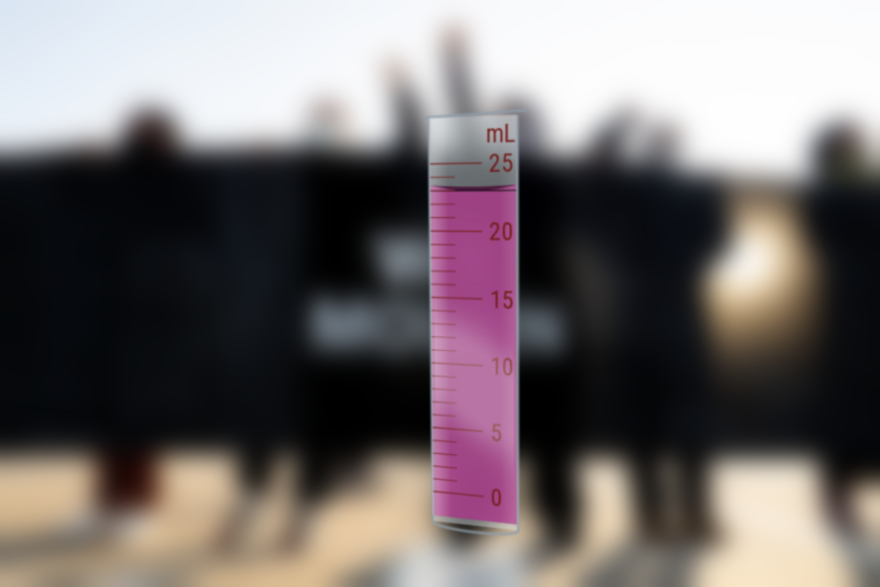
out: 23 mL
